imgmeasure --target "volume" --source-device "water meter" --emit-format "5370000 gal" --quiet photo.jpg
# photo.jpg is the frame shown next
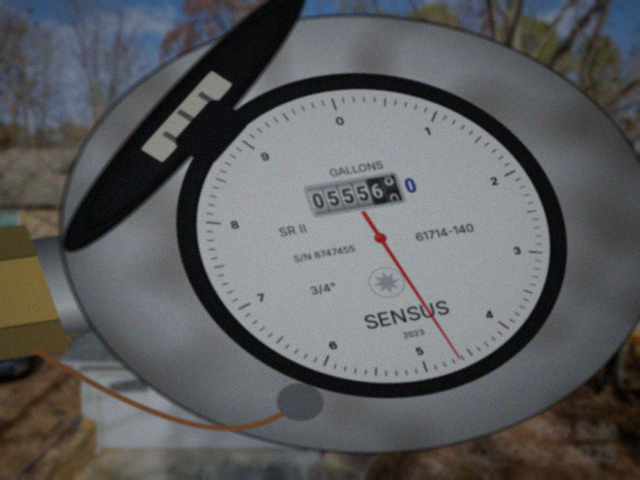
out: 555684.6 gal
